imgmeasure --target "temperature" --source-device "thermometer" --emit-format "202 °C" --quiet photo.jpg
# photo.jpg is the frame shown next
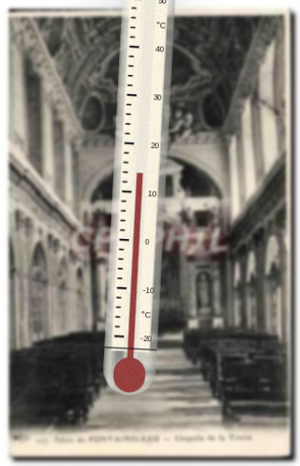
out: 14 °C
